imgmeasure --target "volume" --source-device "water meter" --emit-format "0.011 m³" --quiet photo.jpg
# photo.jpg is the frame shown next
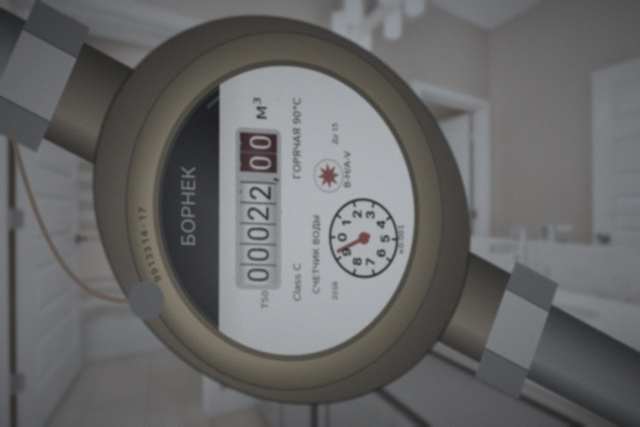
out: 21.999 m³
